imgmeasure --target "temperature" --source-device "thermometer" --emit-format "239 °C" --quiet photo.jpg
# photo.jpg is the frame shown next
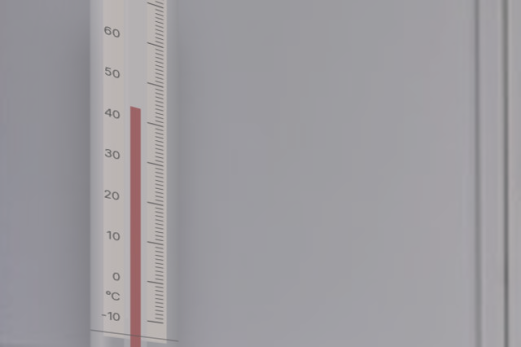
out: 43 °C
